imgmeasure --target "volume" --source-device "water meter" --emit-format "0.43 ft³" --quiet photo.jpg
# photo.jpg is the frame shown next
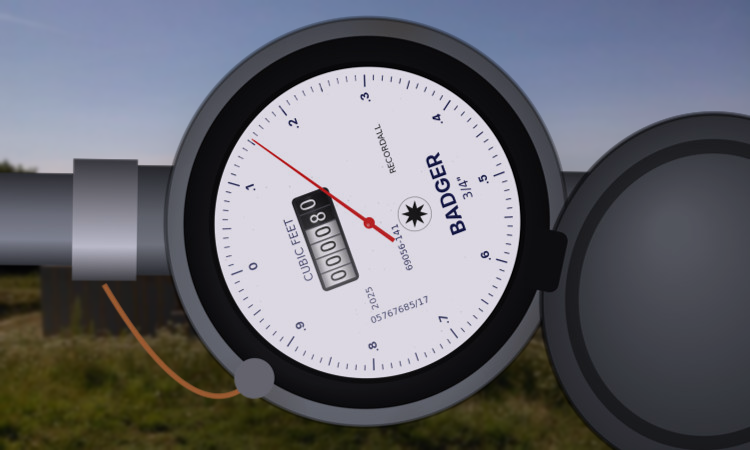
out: 80.15 ft³
